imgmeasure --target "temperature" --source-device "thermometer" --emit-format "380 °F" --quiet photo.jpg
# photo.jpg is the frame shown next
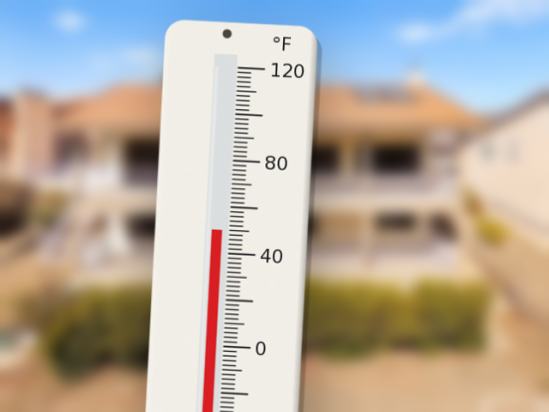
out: 50 °F
